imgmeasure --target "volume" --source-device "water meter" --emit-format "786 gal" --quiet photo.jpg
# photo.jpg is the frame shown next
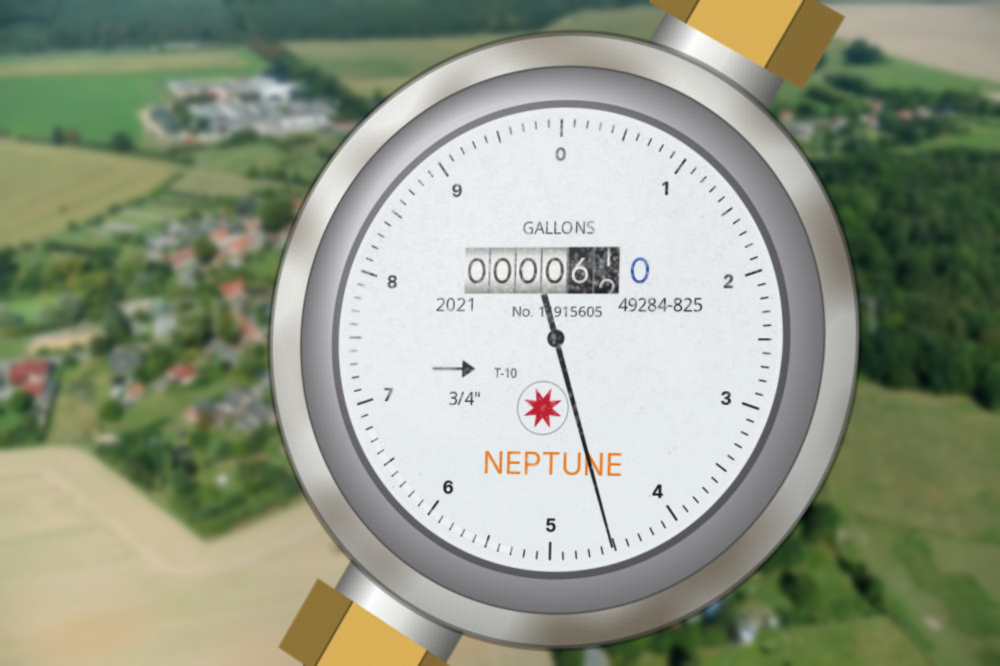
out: 614.5 gal
